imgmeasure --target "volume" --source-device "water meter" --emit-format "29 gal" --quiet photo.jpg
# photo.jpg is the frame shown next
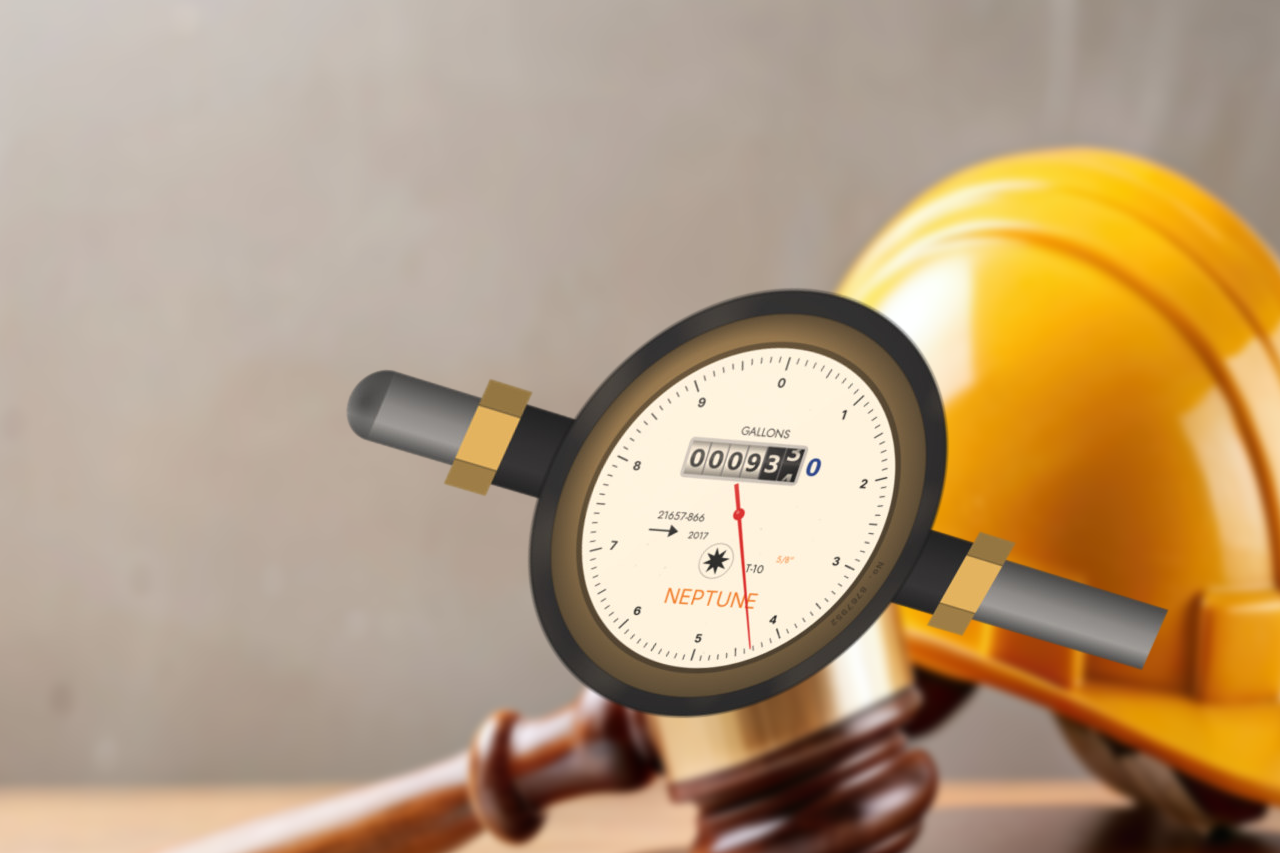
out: 9334.3 gal
